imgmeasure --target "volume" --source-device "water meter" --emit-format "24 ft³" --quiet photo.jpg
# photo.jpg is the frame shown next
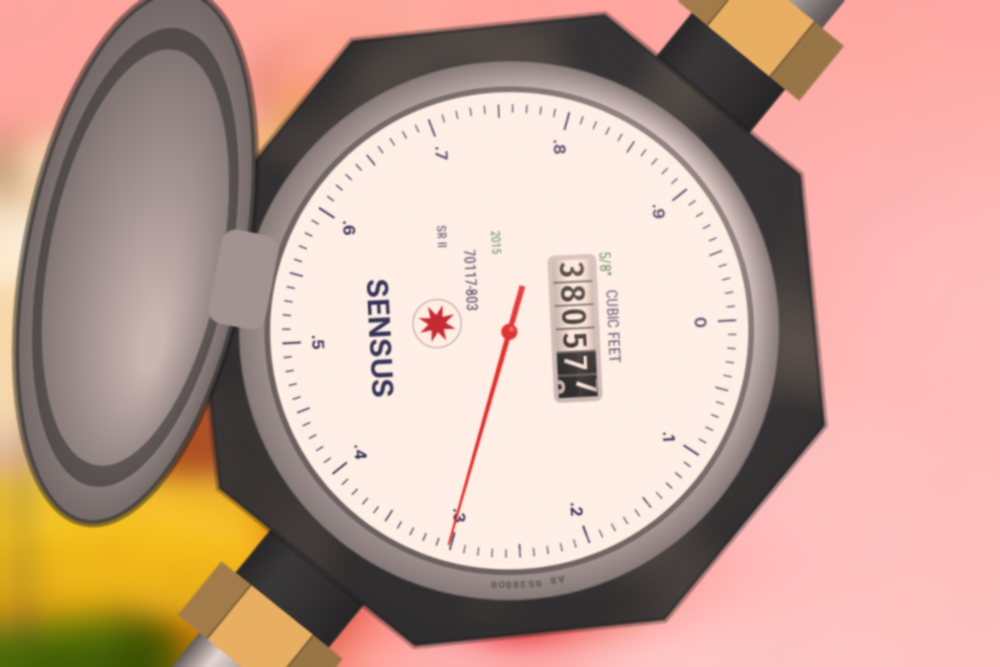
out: 380577.30 ft³
